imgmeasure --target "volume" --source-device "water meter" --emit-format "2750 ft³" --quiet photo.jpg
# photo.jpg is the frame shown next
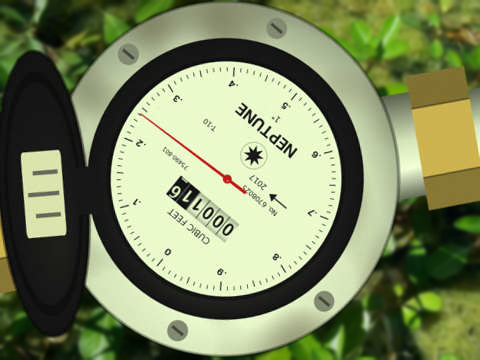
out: 116.24 ft³
